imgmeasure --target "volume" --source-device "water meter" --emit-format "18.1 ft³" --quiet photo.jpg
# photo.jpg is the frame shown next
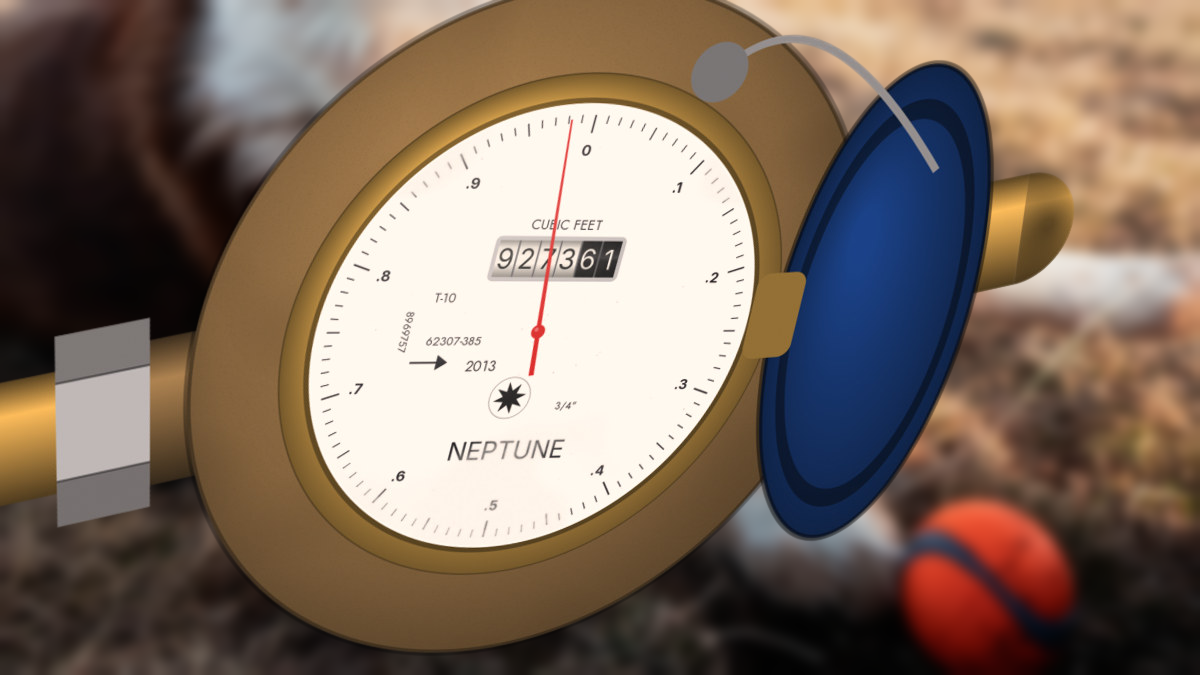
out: 927360.98 ft³
